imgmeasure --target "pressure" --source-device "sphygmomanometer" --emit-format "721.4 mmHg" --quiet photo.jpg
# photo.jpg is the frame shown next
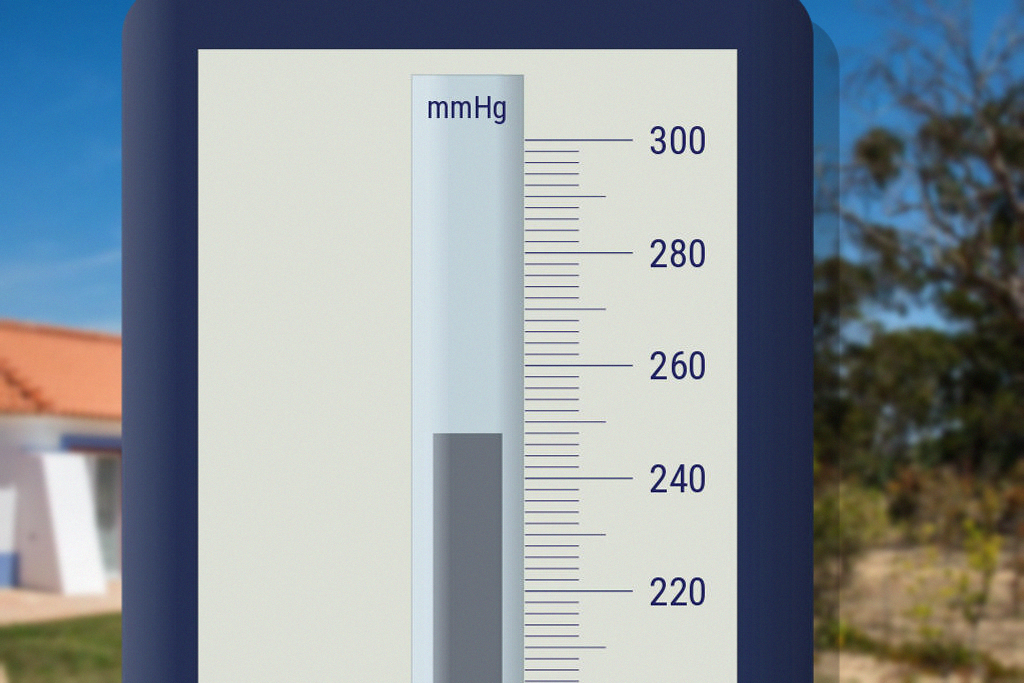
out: 248 mmHg
